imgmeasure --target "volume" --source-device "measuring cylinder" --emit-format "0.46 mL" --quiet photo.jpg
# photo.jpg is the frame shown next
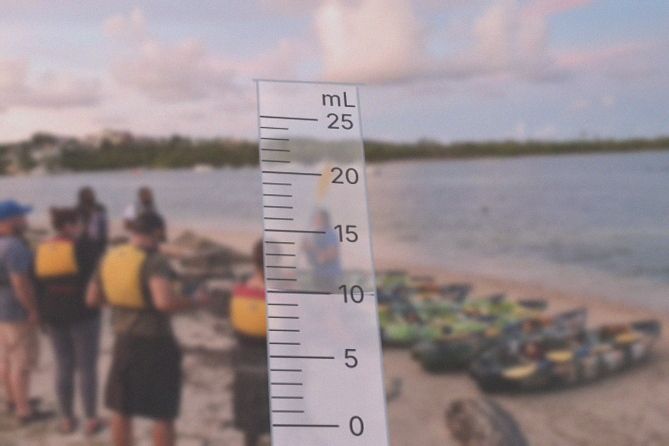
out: 10 mL
